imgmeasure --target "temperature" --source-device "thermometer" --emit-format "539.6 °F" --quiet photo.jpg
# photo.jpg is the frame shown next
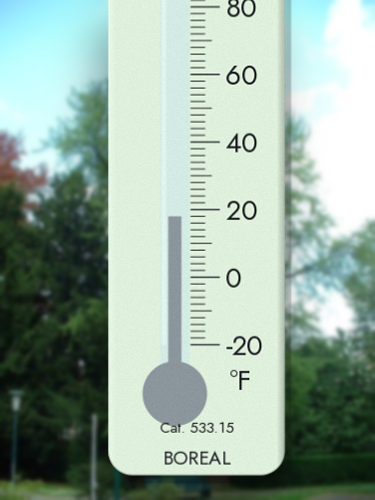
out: 18 °F
